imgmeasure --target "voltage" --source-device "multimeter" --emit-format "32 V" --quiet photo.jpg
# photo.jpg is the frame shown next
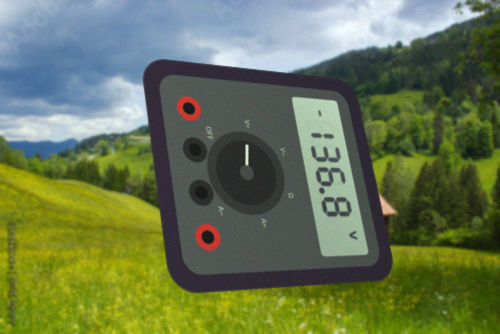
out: -136.8 V
